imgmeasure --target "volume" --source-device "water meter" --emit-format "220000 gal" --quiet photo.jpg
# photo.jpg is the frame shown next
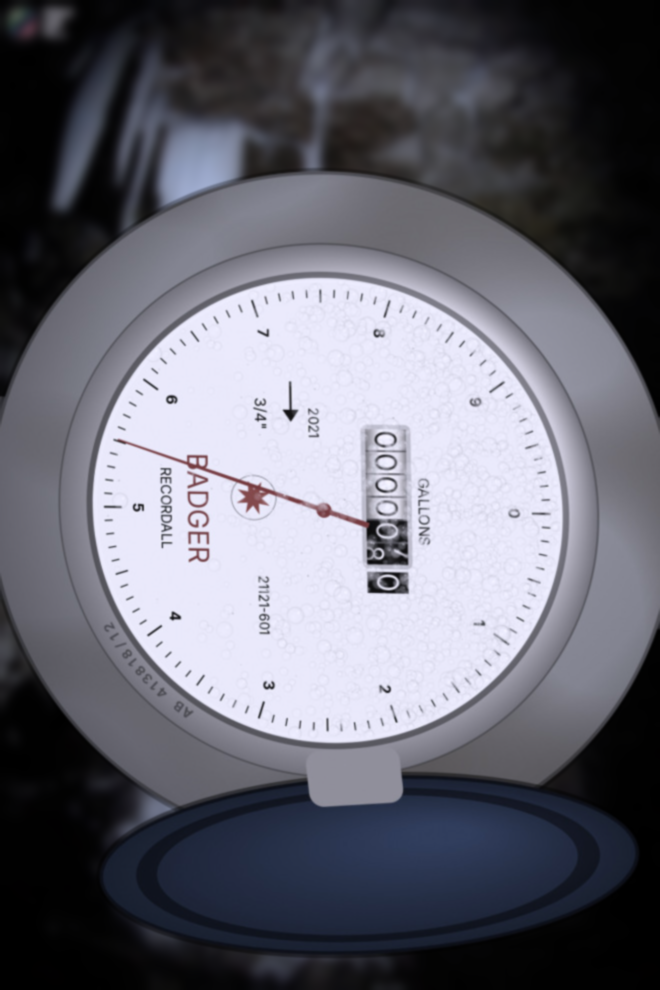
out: 75.5 gal
